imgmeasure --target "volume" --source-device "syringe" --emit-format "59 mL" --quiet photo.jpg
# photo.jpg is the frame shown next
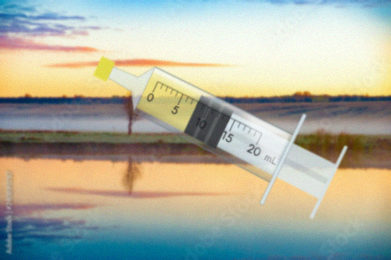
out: 8 mL
